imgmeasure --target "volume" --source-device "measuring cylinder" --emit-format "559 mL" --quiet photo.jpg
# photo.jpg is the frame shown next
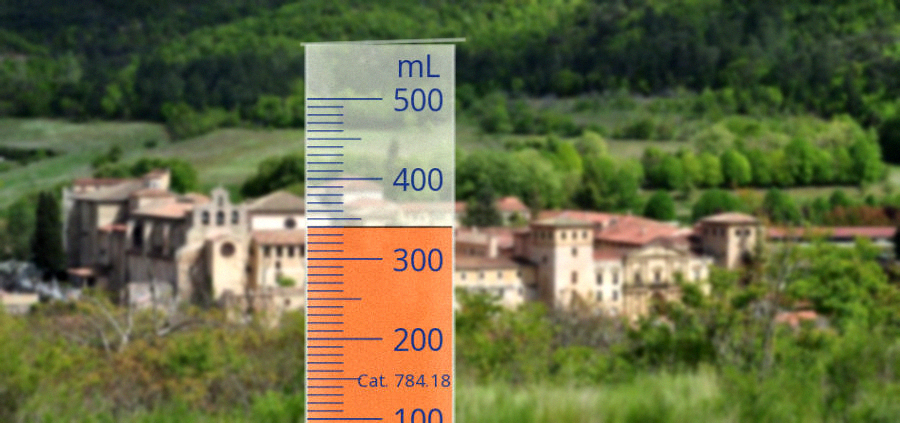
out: 340 mL
